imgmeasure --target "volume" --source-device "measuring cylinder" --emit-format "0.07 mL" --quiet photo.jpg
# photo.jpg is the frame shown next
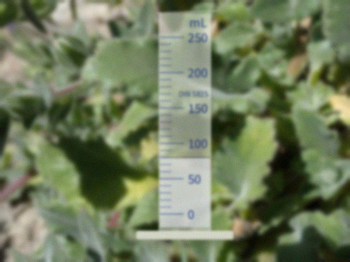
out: 80 mL
